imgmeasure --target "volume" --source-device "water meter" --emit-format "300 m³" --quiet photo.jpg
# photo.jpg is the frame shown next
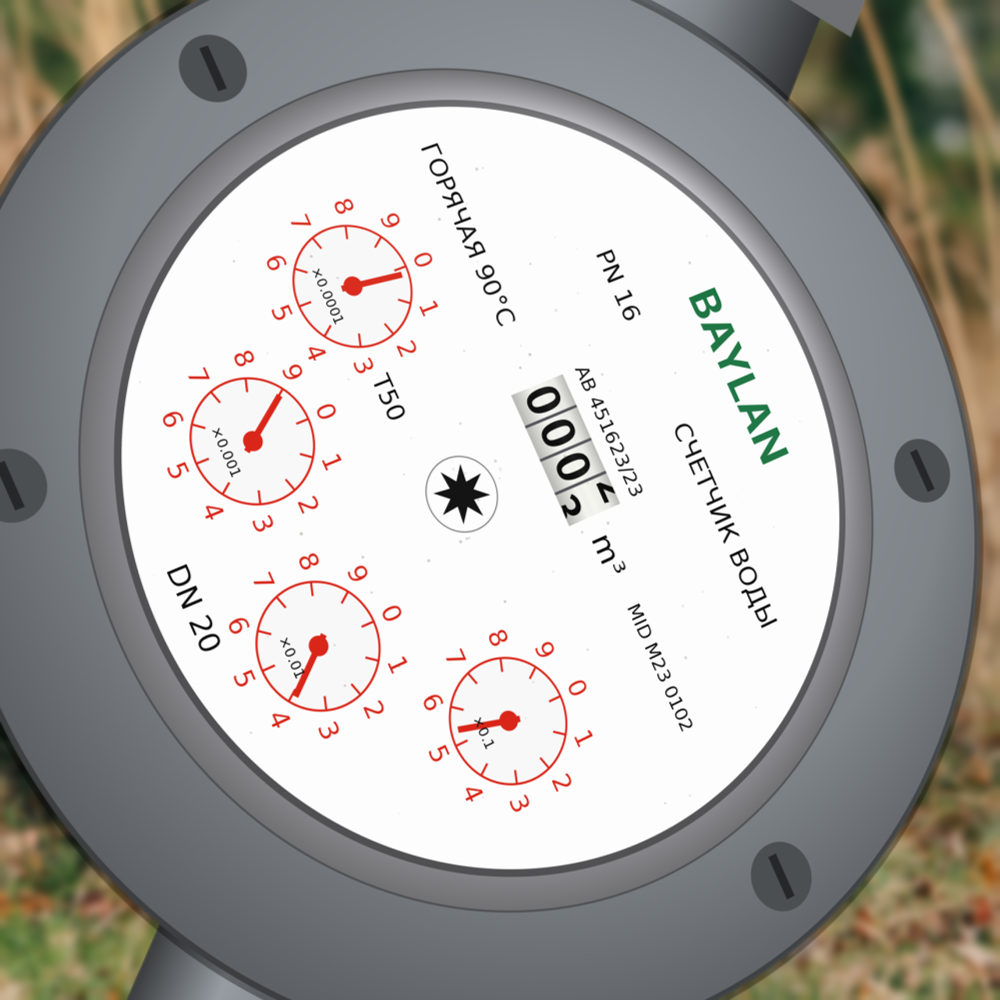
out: 2.5390 m³
